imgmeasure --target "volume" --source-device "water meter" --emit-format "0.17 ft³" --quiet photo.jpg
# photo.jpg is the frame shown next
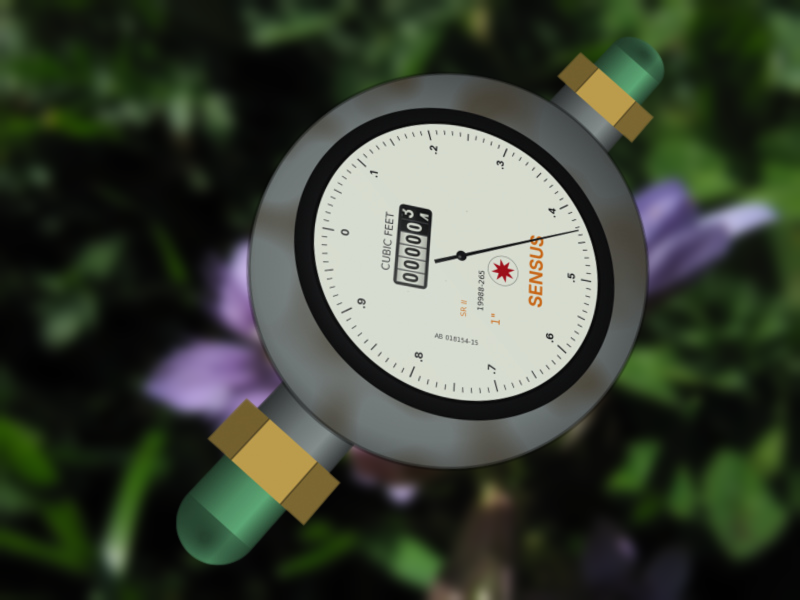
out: 3.43 ft³
